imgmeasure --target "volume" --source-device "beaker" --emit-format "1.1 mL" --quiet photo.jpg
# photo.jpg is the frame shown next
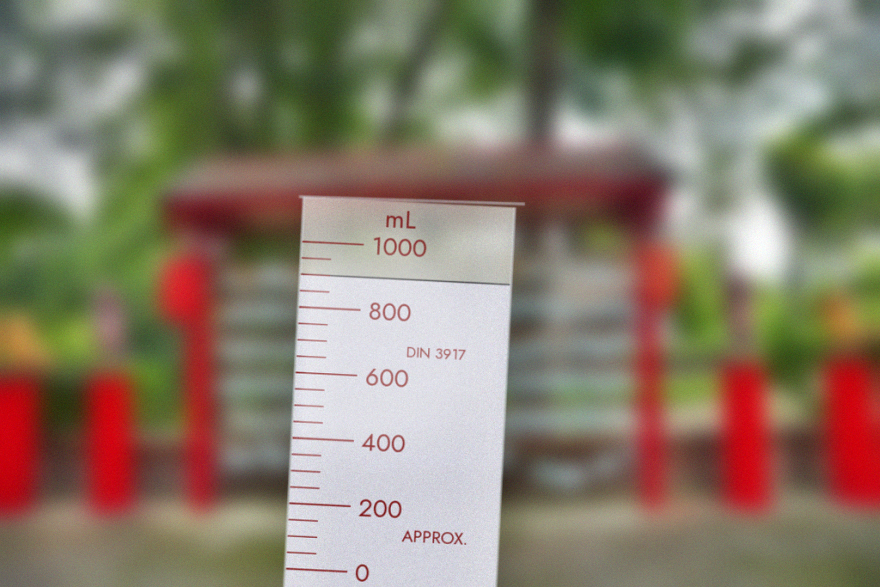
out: 900 mL
